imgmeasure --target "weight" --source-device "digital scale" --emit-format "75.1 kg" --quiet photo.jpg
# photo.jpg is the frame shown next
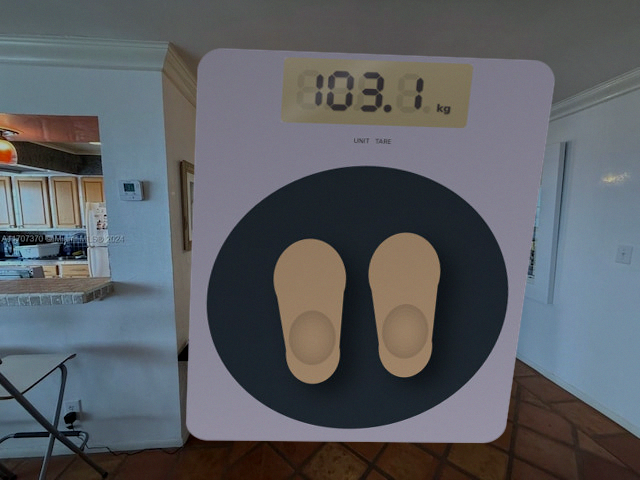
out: 103.1 kg
